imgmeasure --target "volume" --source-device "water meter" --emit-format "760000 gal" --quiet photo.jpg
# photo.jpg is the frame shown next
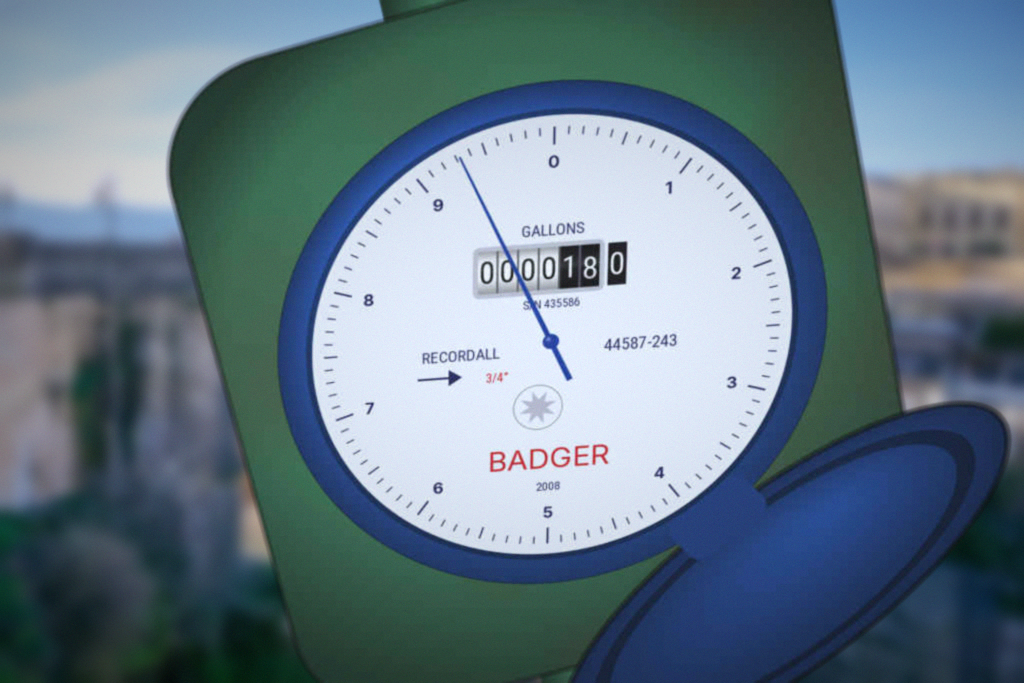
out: 179.3 gal
